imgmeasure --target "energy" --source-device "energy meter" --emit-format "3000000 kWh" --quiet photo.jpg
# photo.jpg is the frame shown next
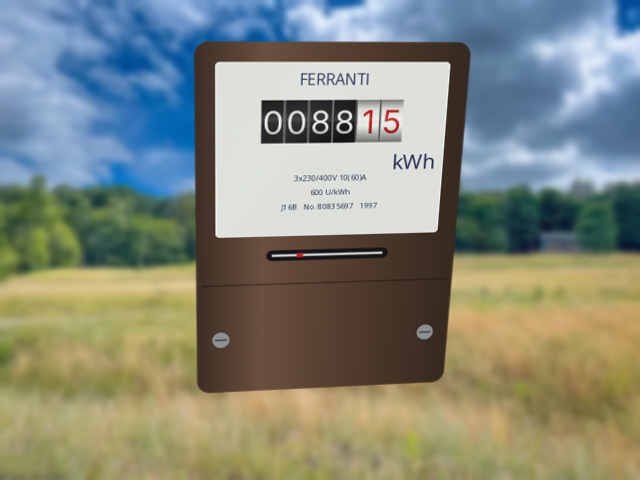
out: 88.15 kWh
